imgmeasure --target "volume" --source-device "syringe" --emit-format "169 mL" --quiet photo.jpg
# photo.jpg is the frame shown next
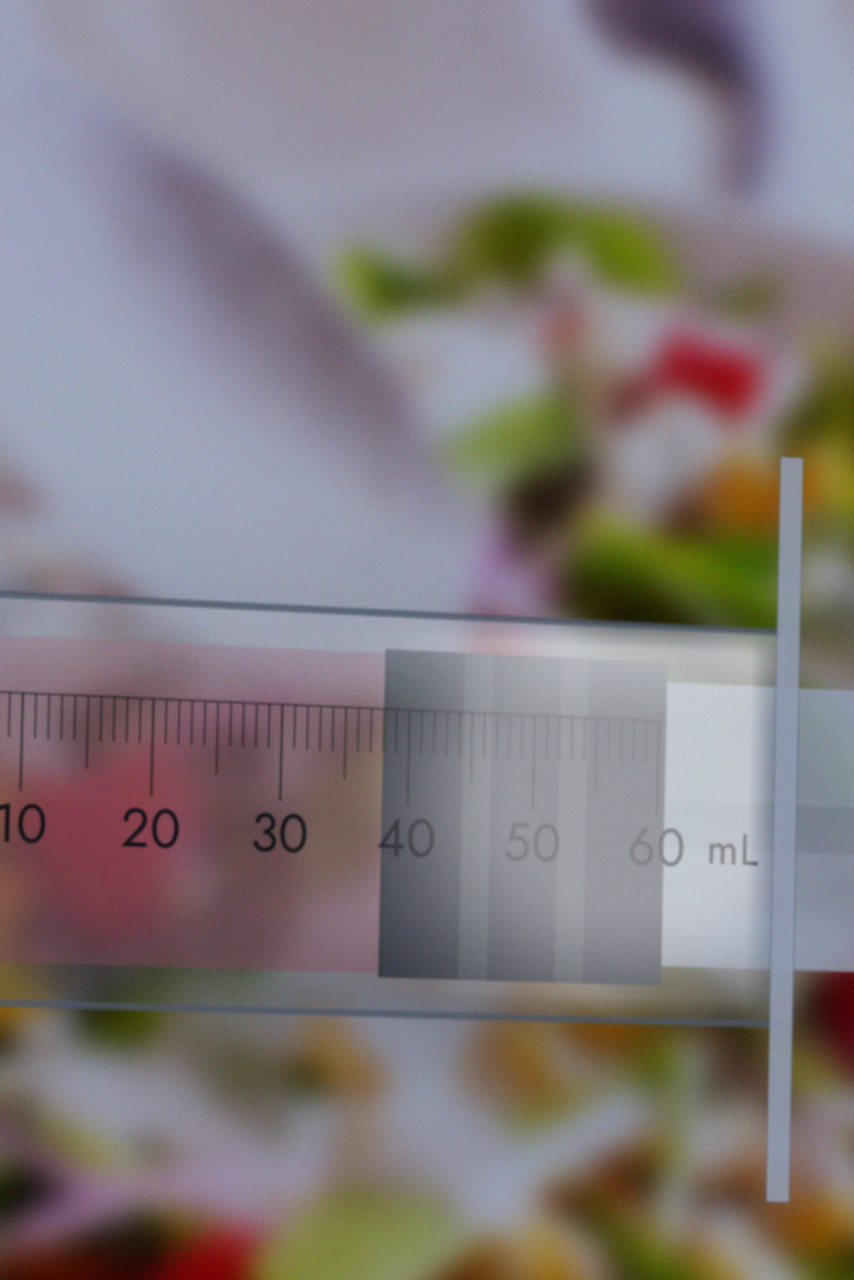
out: 38 mL
